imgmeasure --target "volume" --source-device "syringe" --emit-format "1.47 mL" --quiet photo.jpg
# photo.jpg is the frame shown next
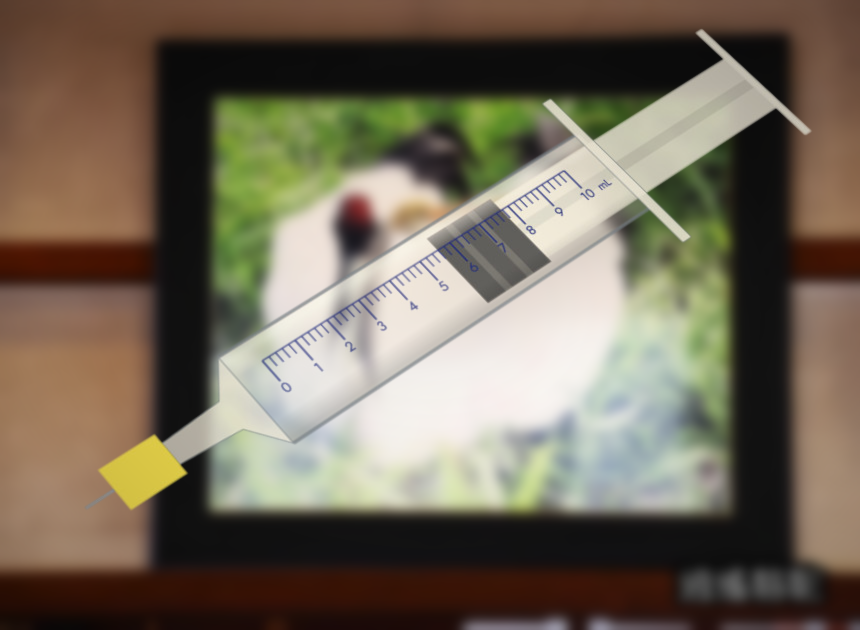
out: 5.6 mL
